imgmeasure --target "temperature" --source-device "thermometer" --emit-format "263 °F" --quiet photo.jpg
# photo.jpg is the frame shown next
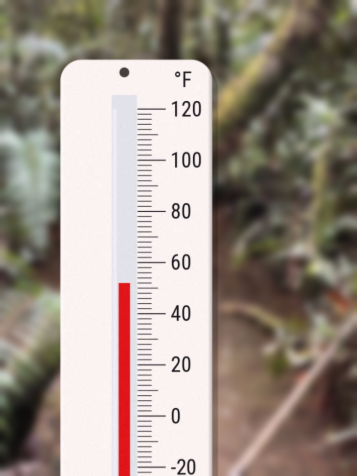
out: 52 °F
